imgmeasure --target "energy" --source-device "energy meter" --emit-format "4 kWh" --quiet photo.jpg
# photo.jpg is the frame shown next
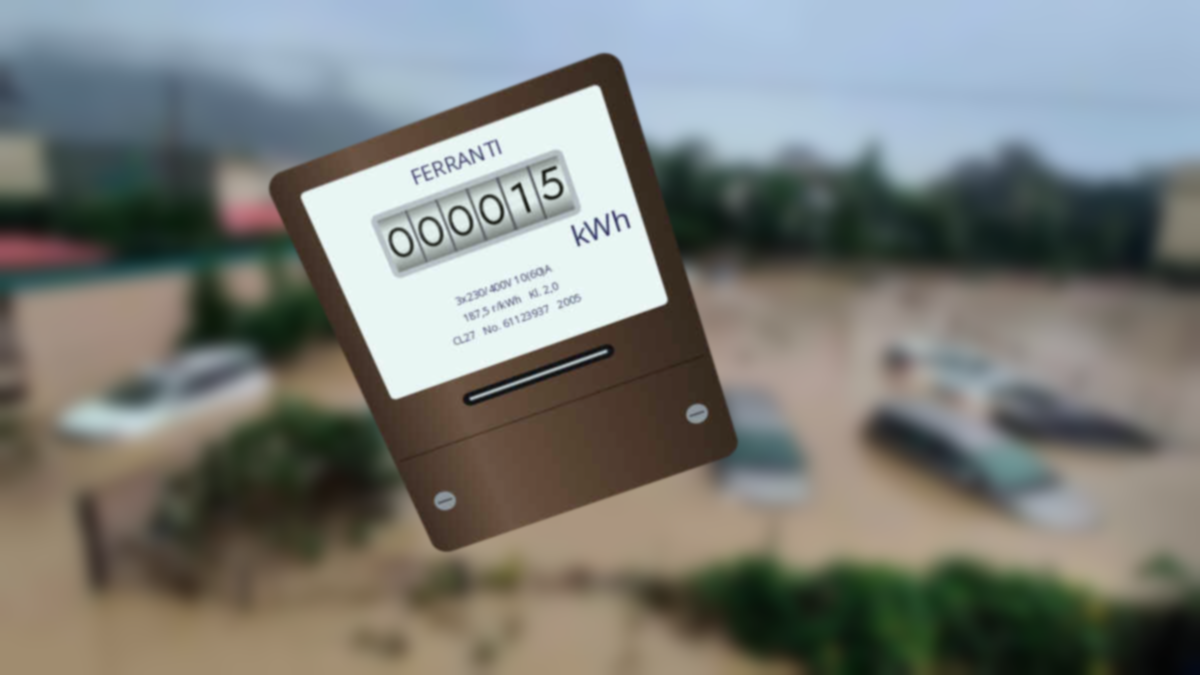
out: 15 kWh
